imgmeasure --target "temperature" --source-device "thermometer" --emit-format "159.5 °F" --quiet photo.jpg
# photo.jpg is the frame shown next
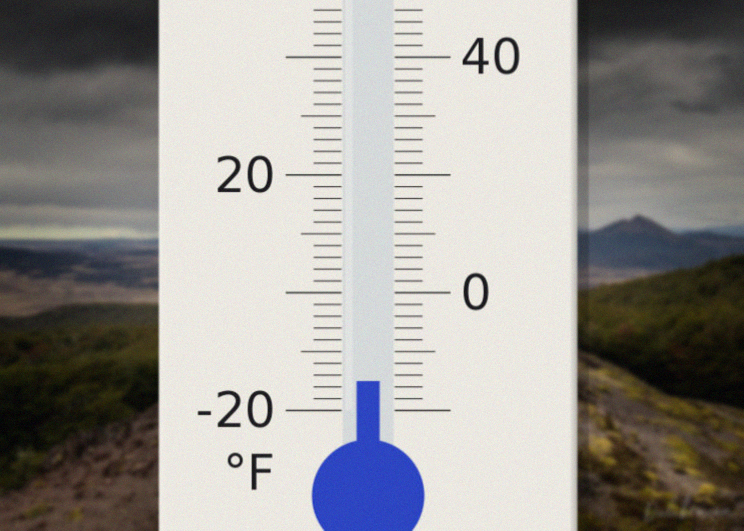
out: -15 °F
